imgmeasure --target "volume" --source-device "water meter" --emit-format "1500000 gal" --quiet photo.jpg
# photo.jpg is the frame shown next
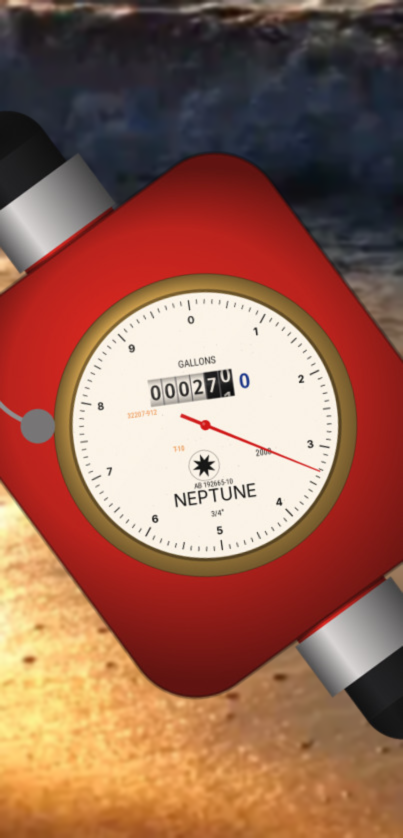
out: 2703.3 gal
